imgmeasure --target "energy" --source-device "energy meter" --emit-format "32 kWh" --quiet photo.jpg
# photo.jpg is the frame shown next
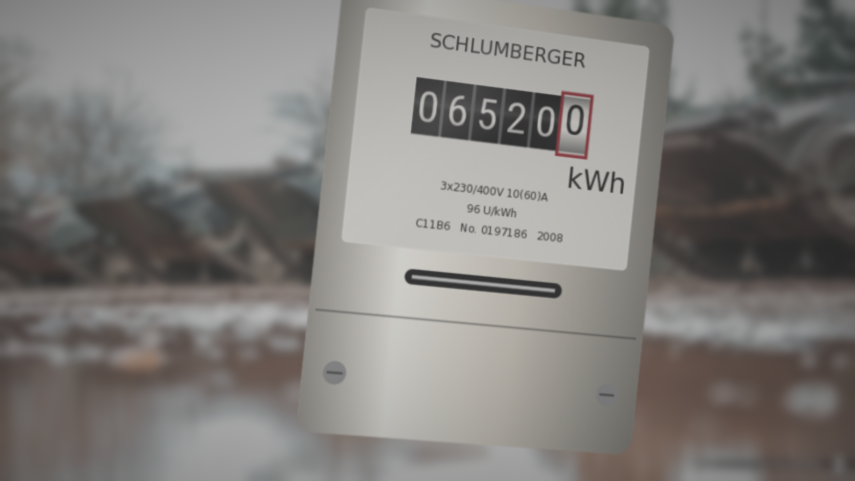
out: 6520.0 kWh
